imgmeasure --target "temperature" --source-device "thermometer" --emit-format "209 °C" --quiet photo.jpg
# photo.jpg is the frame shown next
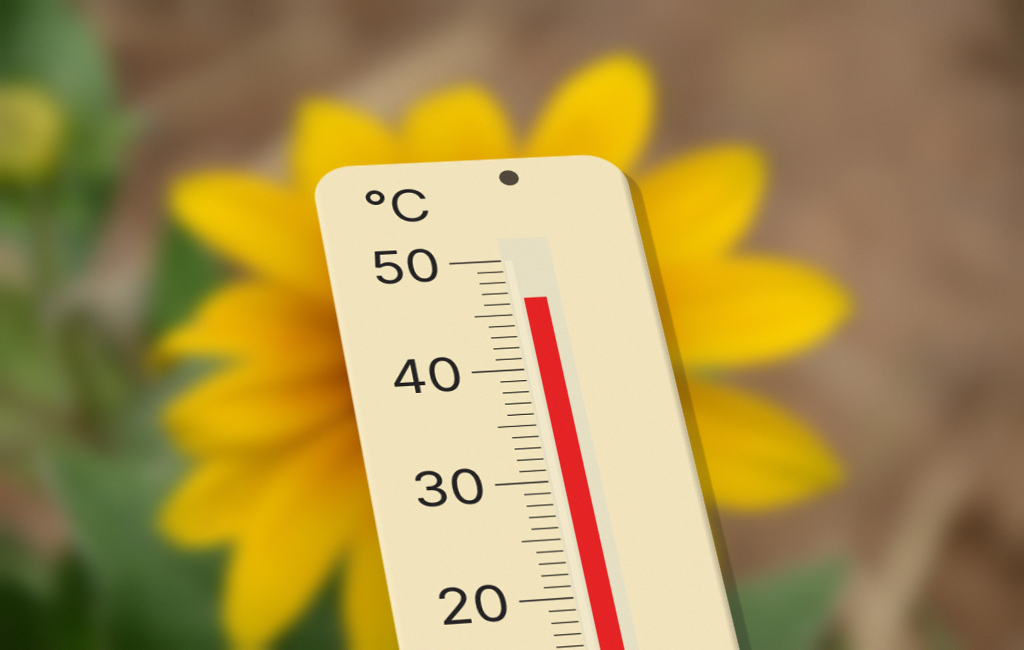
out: 46.5 °C
